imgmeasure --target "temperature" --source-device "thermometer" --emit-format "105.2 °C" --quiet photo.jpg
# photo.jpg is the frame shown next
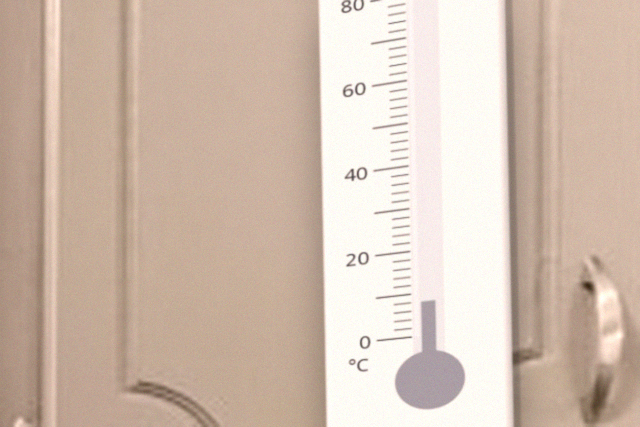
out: 8 °C
